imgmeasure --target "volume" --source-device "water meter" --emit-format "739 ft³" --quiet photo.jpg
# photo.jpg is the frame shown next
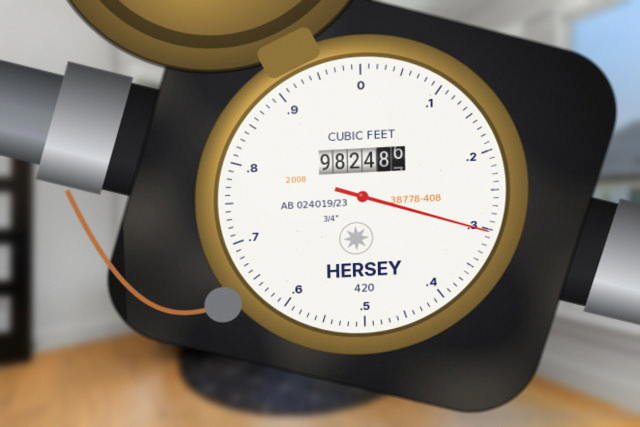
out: 982486.30 ft³
